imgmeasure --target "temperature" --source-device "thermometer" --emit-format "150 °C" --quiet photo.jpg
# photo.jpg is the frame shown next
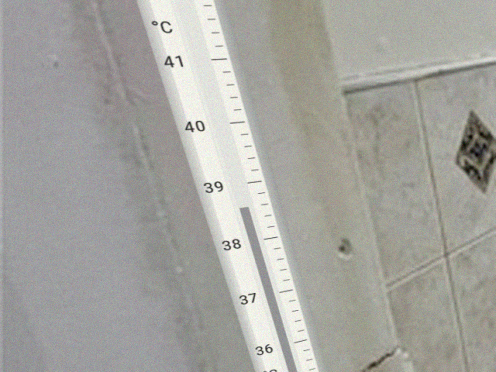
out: 38.6 °C
